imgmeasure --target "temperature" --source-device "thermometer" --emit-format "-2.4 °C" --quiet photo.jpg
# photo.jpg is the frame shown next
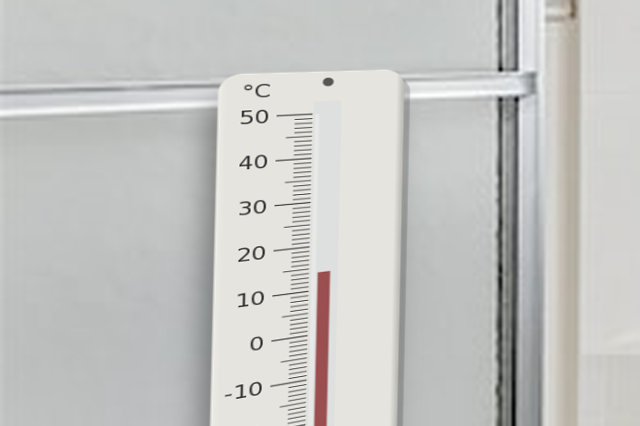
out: 14 °C
